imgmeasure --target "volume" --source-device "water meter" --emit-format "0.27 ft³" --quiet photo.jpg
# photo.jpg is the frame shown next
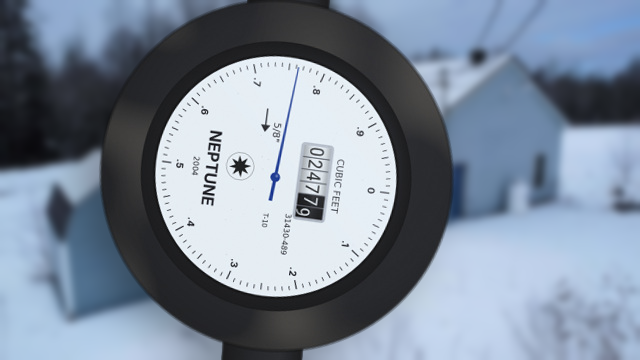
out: 24778.76 ft³
